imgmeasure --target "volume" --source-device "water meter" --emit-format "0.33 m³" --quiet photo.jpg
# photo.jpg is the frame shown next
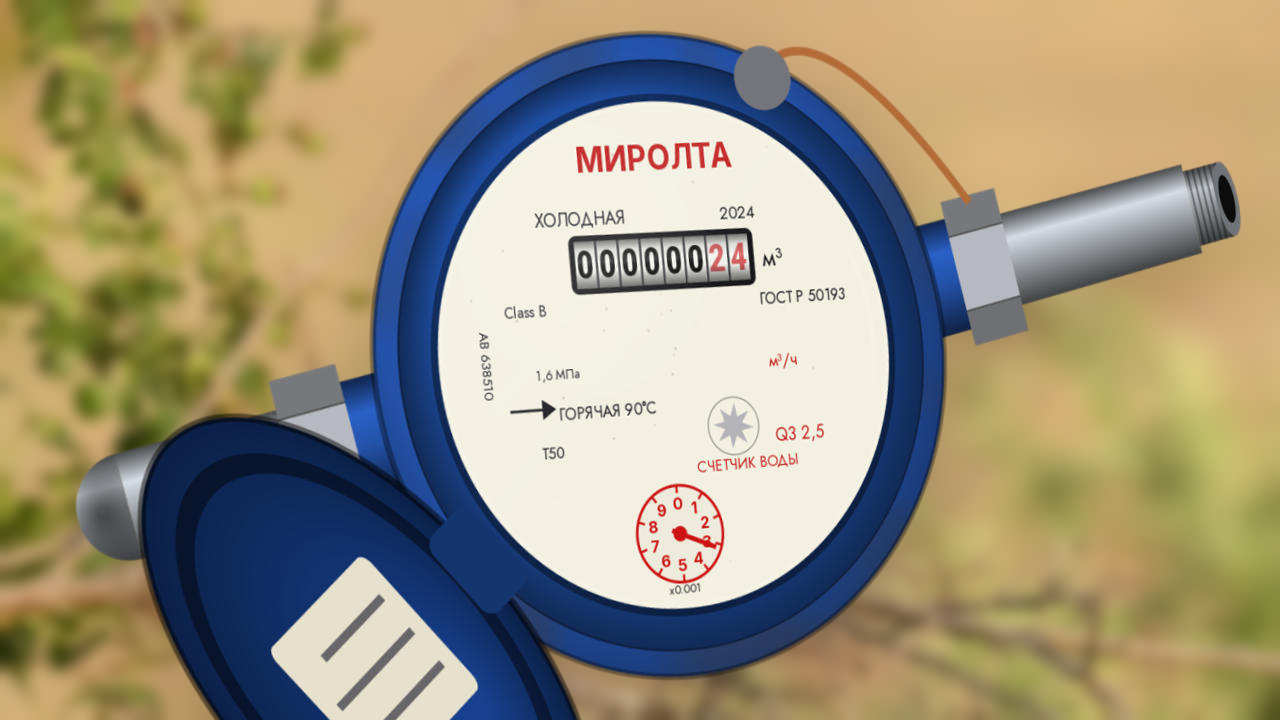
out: 0.243 m³
